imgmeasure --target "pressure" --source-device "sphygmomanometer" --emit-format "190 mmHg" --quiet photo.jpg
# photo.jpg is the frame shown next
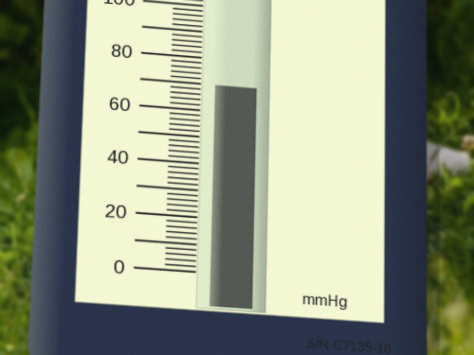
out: 70 mmHg
